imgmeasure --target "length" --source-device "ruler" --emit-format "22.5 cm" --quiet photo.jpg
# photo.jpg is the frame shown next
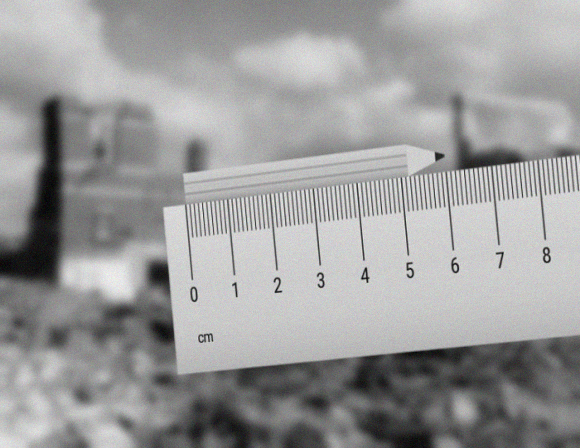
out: 6 cm
